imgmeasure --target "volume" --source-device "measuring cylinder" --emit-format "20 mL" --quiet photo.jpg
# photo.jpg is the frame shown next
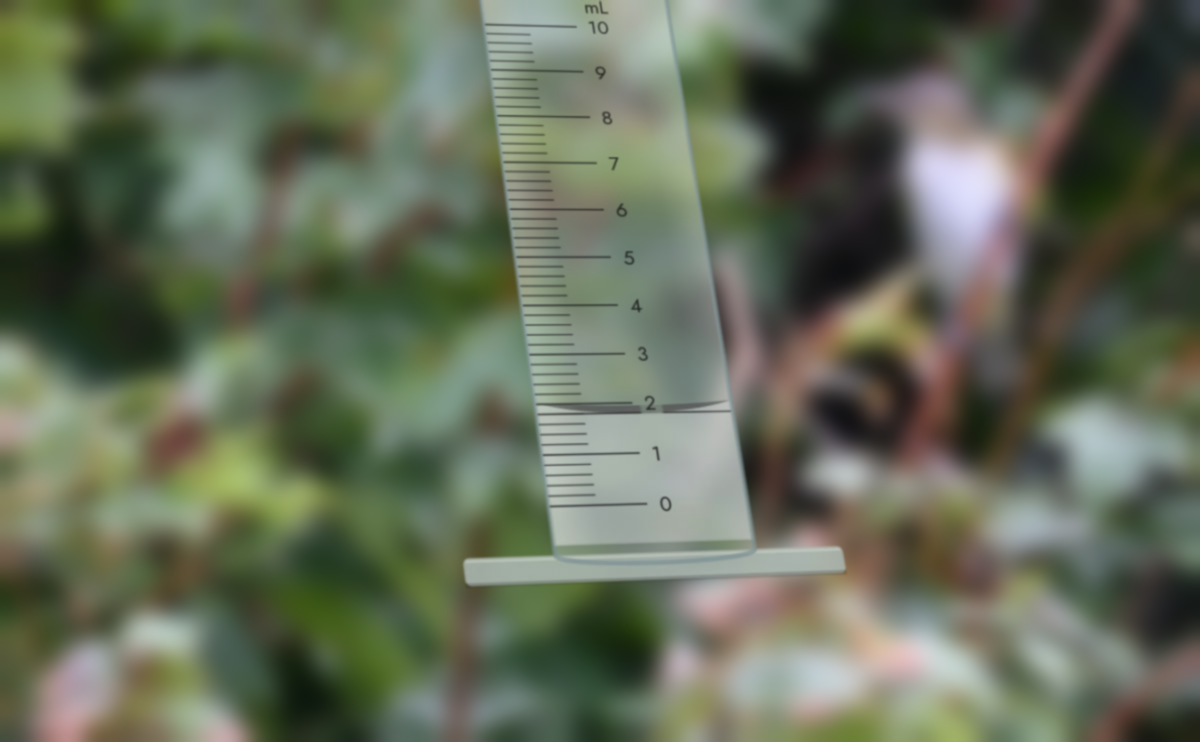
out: 1.8 mL
